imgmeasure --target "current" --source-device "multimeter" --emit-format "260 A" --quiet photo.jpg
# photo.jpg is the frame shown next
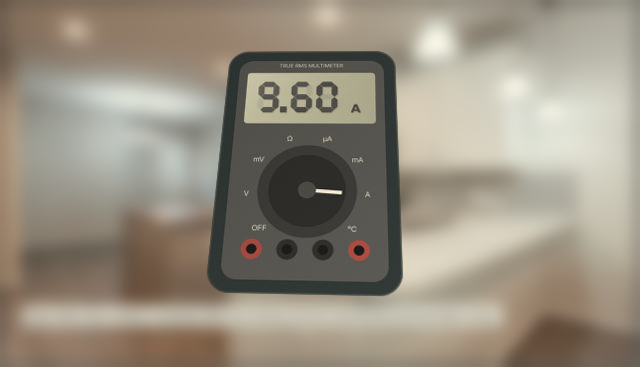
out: 9.60 A
